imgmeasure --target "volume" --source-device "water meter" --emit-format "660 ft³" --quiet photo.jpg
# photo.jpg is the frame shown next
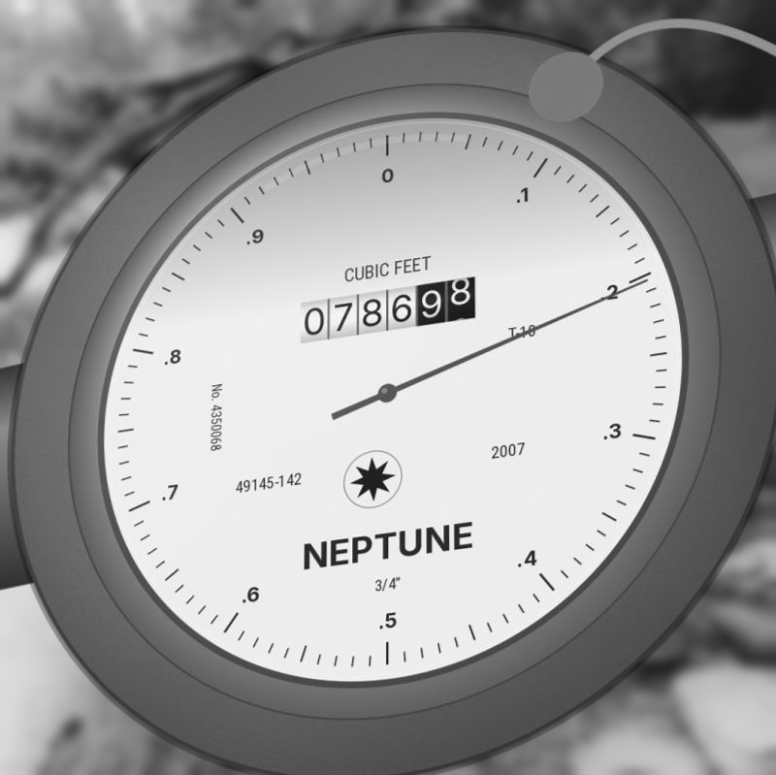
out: 78698.20 ft³
